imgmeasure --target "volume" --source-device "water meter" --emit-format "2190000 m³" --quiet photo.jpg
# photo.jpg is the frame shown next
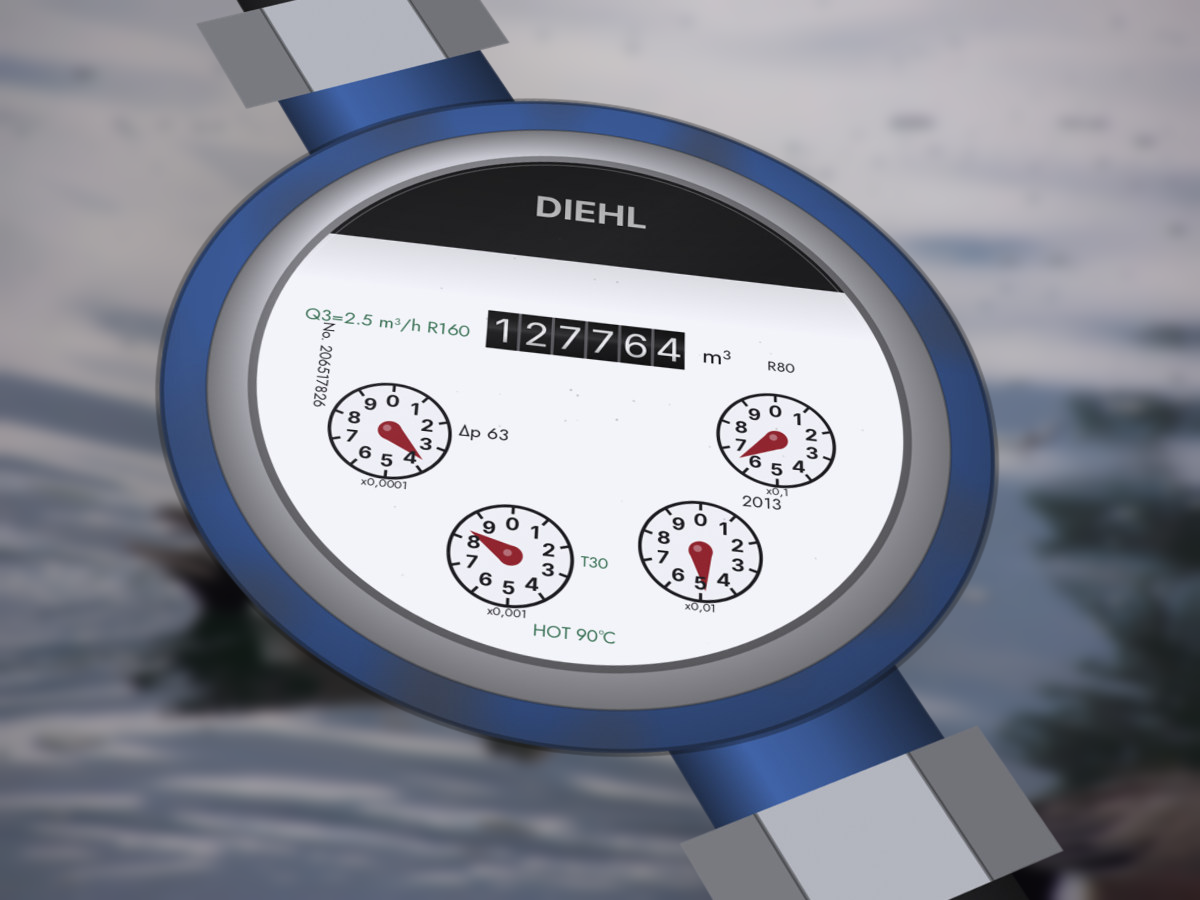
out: 127764.6483 m³
